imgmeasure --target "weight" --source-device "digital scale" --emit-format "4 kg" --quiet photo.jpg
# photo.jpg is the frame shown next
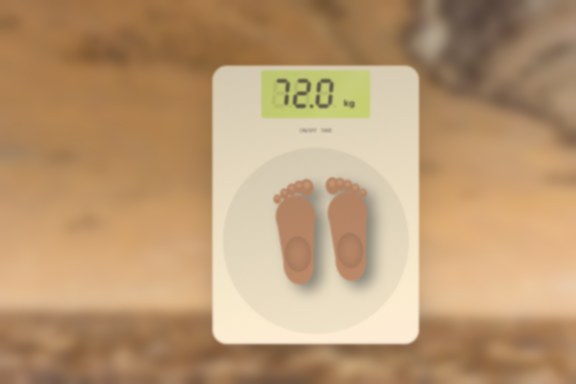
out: 72.0 kg
